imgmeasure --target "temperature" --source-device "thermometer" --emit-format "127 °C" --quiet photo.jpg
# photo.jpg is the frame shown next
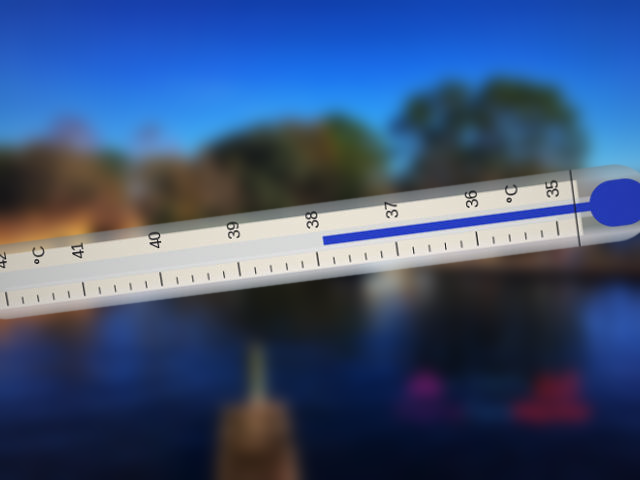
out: 37.9 °C
